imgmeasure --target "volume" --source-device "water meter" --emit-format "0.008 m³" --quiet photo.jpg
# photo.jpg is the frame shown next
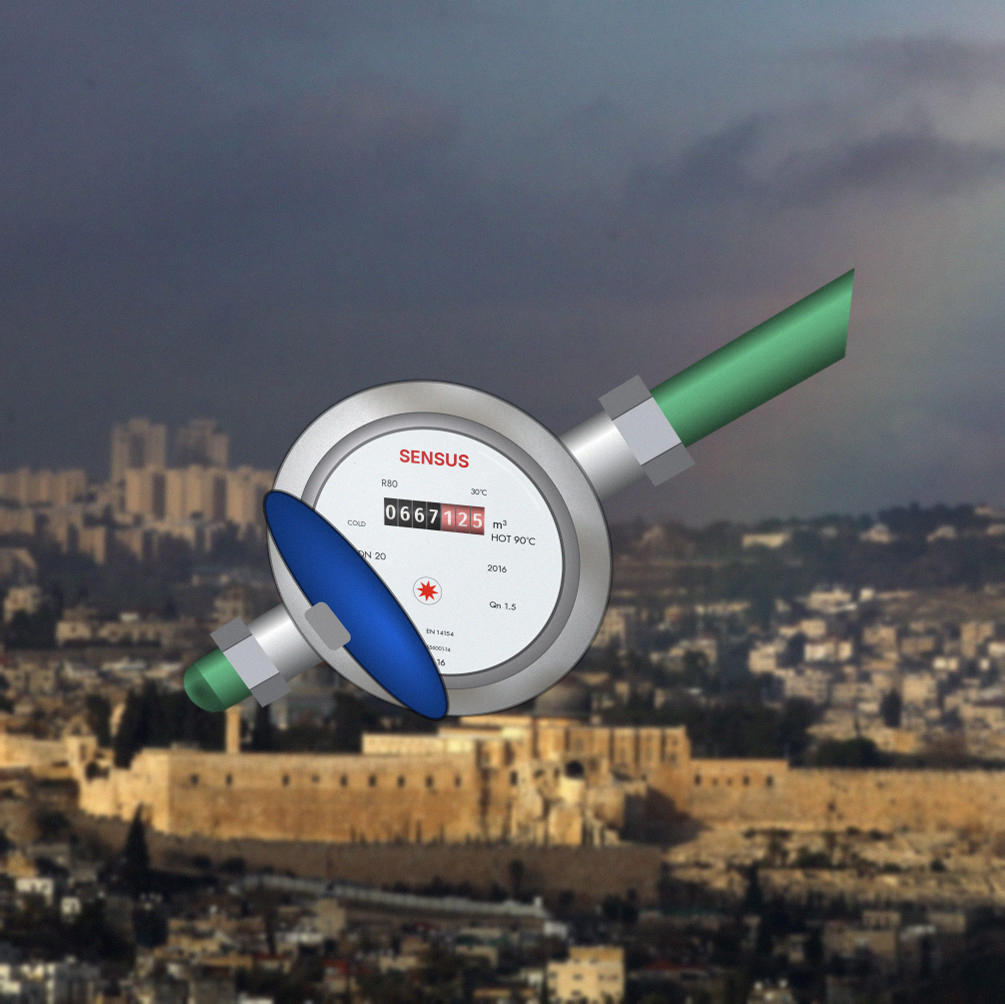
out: 667.125 m³
